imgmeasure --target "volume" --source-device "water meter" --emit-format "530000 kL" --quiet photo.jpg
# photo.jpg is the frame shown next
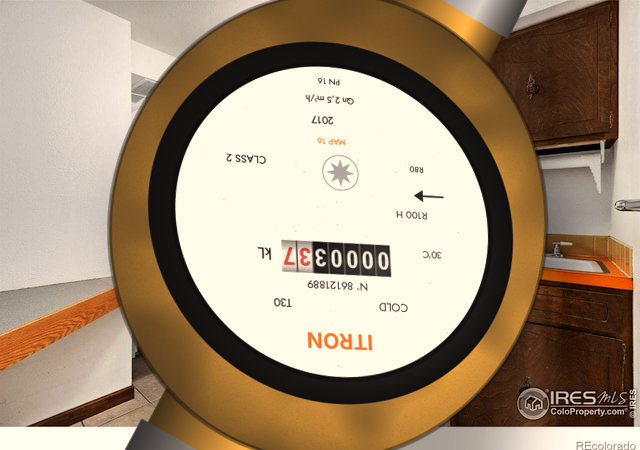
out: 3.37 kL
